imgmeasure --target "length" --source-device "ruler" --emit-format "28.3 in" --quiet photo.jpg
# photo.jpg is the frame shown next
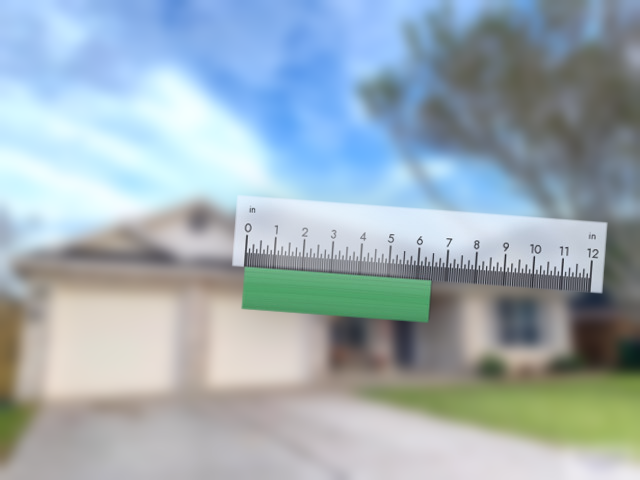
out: 6.5 in
